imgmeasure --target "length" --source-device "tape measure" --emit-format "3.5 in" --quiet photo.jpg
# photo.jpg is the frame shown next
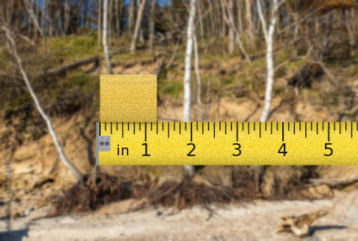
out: 1.25 in
